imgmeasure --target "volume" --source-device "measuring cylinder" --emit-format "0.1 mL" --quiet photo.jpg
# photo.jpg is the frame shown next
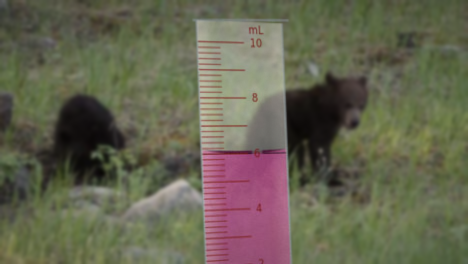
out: 6 mL
